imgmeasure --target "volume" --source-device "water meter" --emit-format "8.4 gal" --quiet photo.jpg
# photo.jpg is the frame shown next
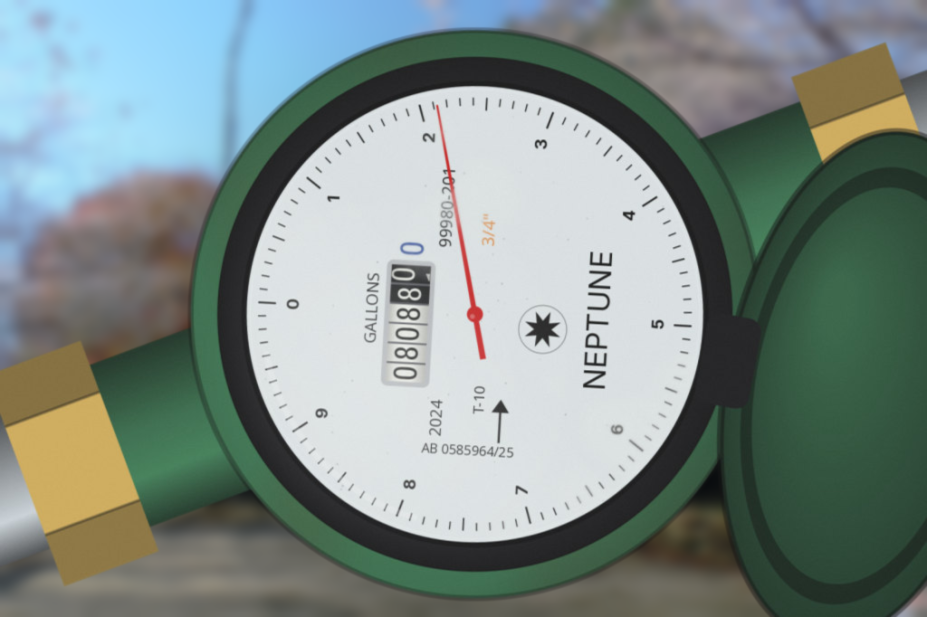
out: 808802.1 gal
